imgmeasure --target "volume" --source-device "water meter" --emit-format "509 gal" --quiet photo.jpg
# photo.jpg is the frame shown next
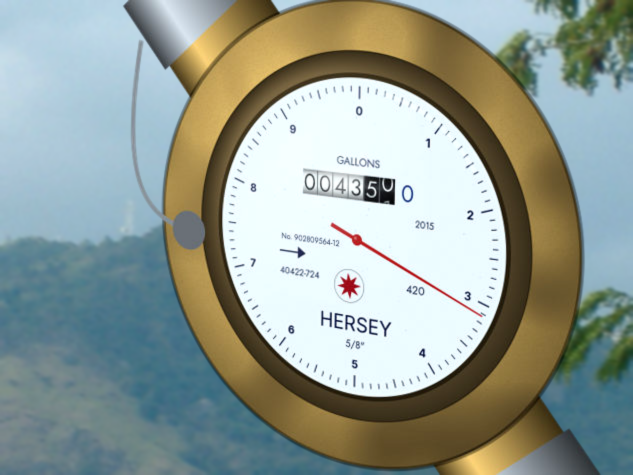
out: 43503.1 gal
